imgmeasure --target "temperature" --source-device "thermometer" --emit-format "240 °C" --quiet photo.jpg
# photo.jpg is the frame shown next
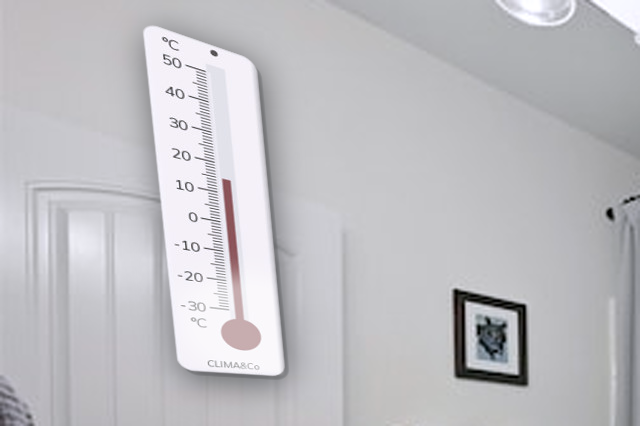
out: 15 °C
